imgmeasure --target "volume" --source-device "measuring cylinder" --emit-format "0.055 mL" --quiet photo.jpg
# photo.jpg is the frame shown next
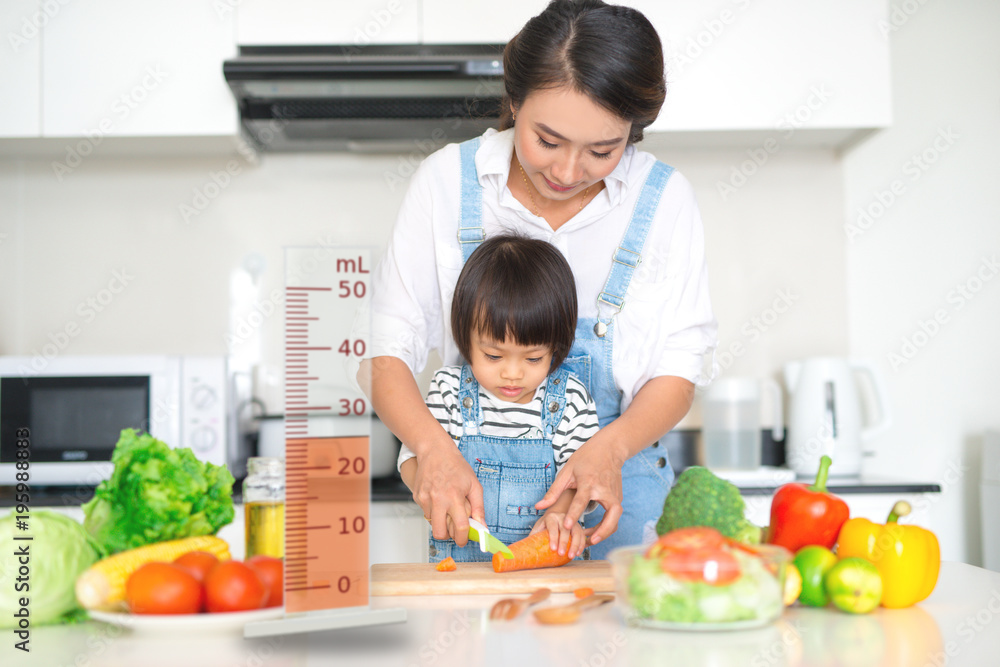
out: 25 mL
